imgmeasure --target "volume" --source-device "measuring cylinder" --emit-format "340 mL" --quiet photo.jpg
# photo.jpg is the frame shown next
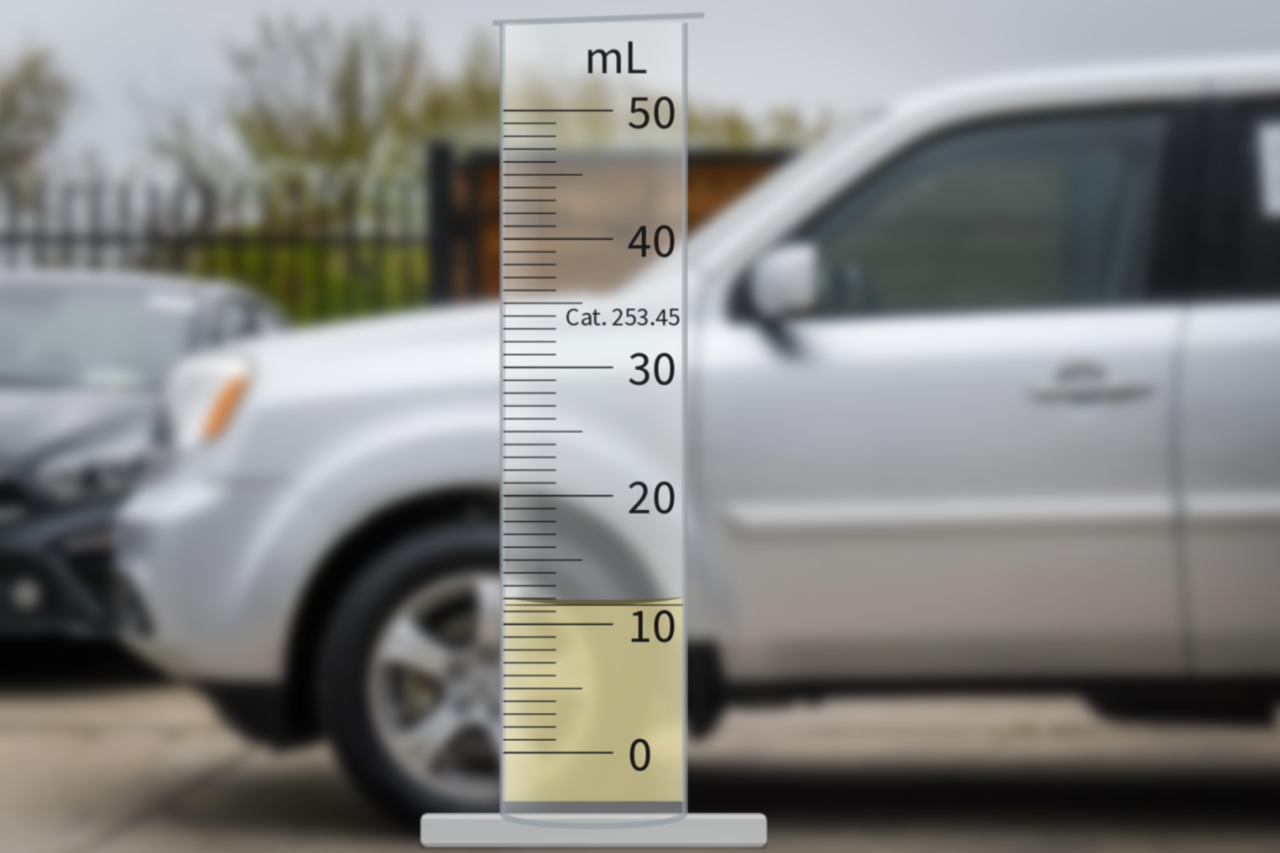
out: 11.5 mL
